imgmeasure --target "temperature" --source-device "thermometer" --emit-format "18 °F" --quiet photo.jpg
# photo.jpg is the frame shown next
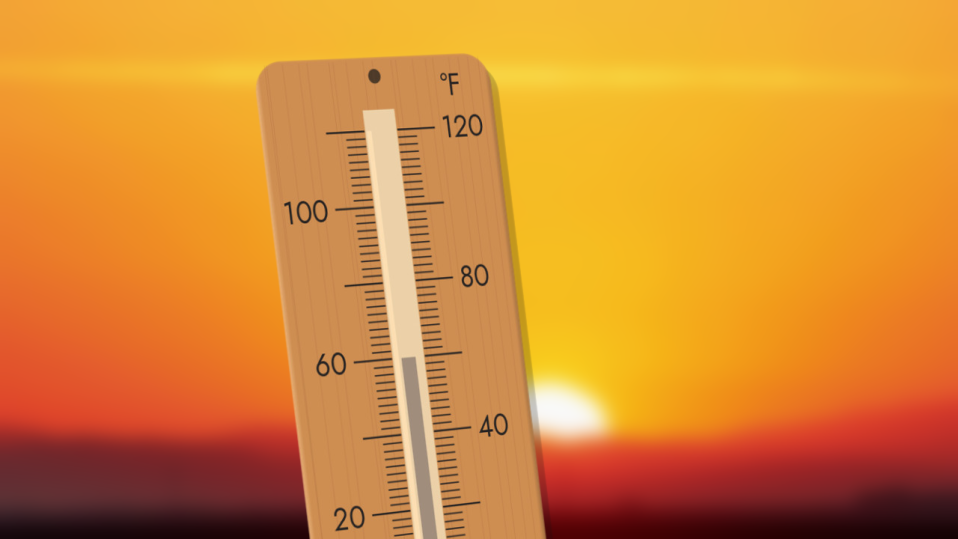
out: 60 °F
